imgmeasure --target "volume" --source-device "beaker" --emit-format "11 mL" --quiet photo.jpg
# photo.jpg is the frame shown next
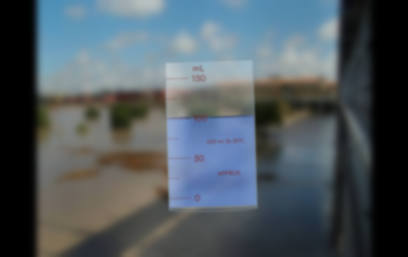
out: 100 mL
